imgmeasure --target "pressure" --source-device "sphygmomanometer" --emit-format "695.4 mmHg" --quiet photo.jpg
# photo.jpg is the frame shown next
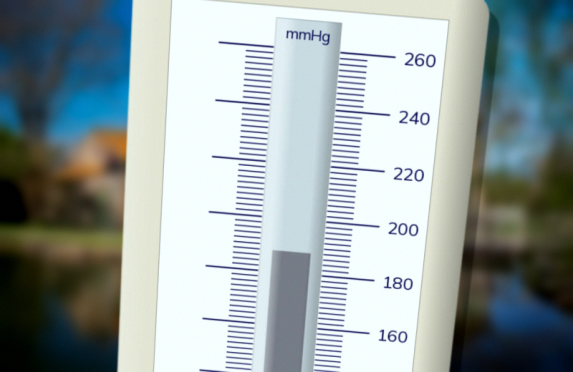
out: 188 mmHg
